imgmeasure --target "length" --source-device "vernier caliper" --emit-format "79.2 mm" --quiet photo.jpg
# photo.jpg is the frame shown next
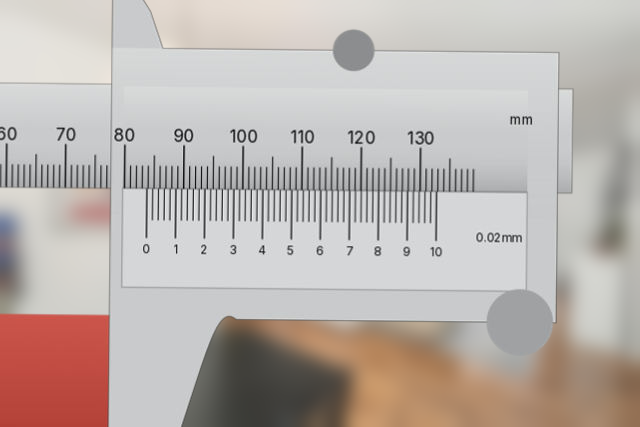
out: 83.8 mm
